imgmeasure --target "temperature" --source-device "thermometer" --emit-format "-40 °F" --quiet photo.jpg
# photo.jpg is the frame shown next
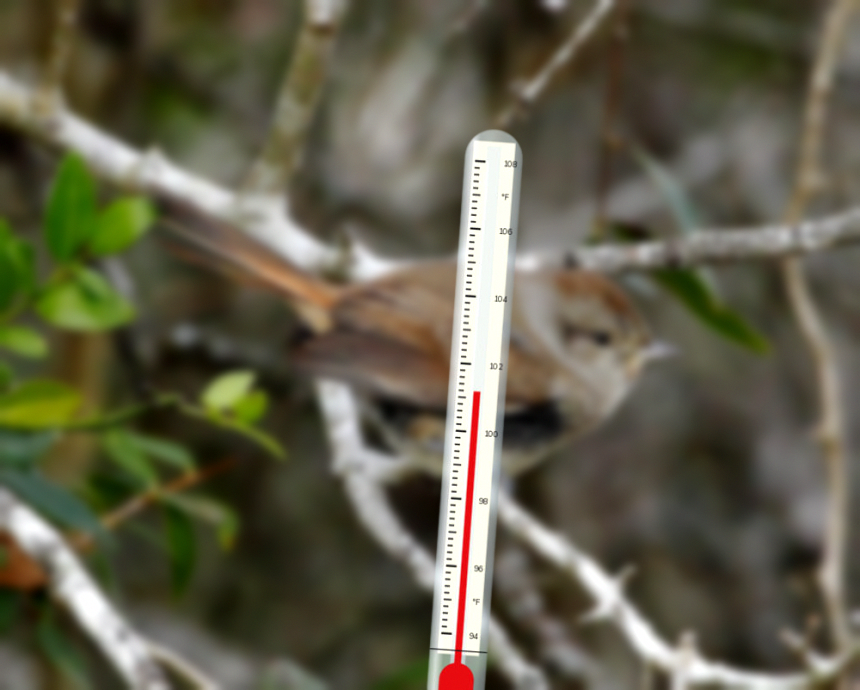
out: 101.2 °F
